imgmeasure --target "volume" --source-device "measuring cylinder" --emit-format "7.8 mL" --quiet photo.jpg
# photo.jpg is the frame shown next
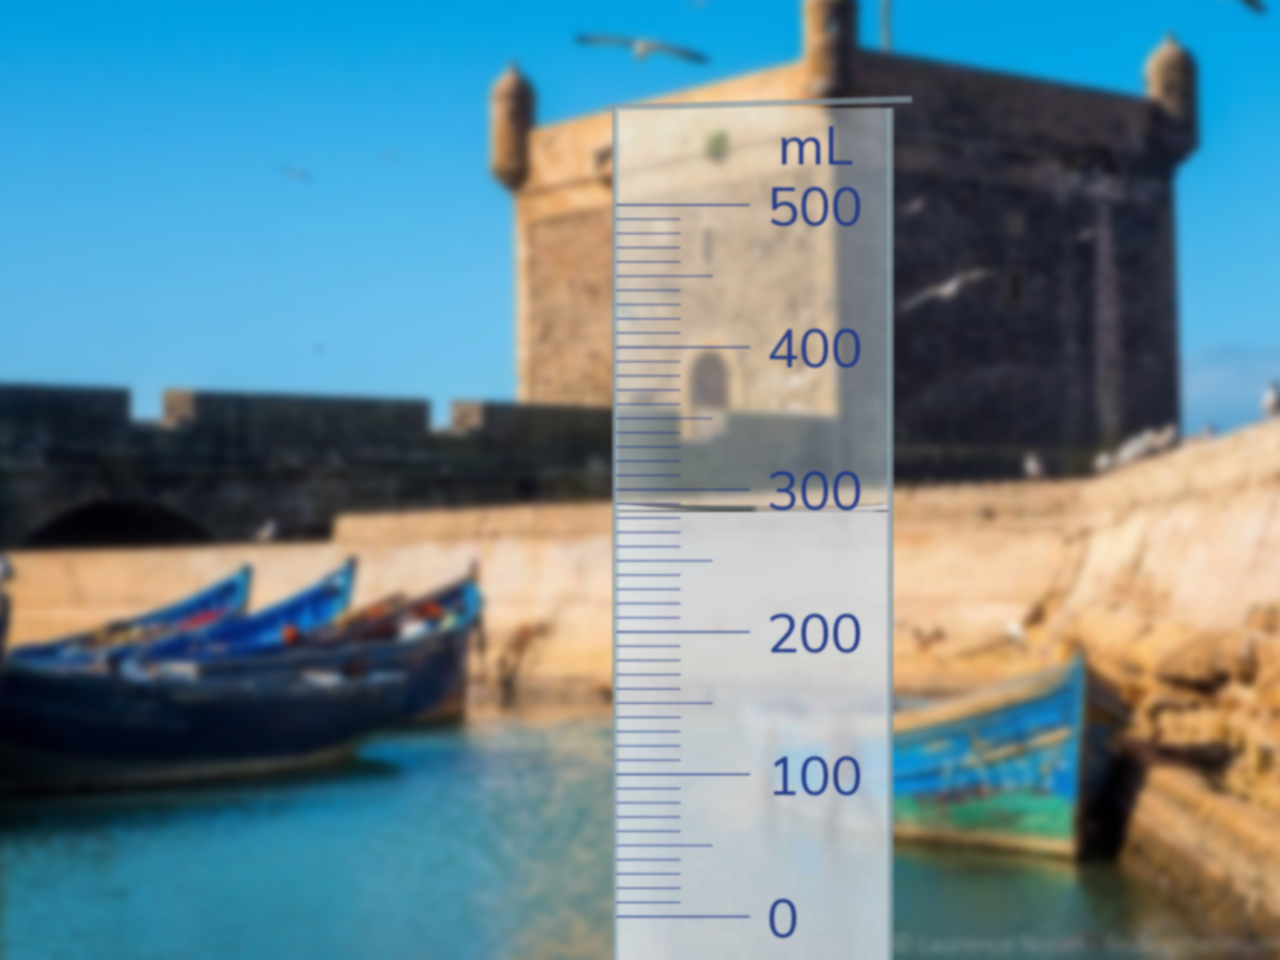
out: 285 mL
